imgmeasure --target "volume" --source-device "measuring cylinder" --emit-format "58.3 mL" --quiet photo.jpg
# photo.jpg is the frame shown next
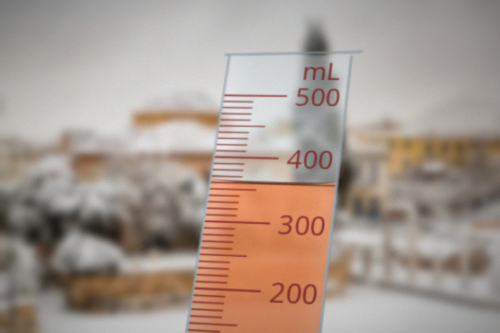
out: 360 mL
